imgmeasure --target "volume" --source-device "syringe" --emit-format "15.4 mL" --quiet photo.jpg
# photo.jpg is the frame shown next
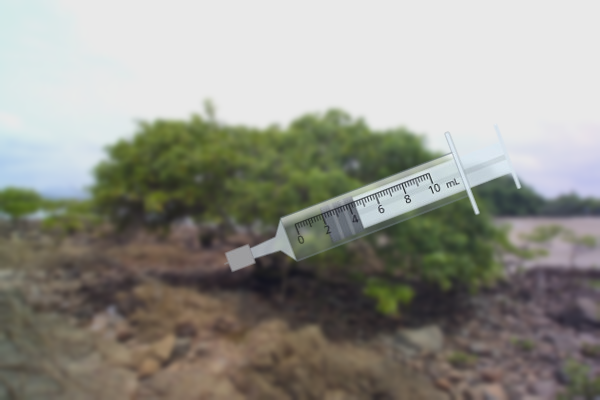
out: 2 mL
